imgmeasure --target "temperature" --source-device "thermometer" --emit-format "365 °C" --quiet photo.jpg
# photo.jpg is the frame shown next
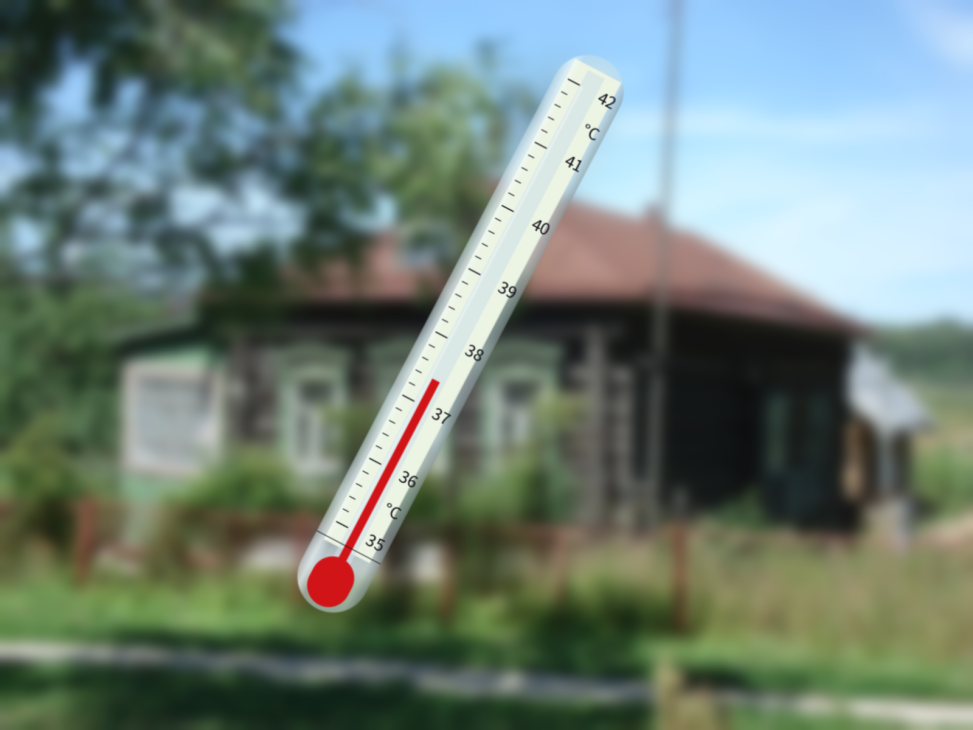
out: 37.4 °C
